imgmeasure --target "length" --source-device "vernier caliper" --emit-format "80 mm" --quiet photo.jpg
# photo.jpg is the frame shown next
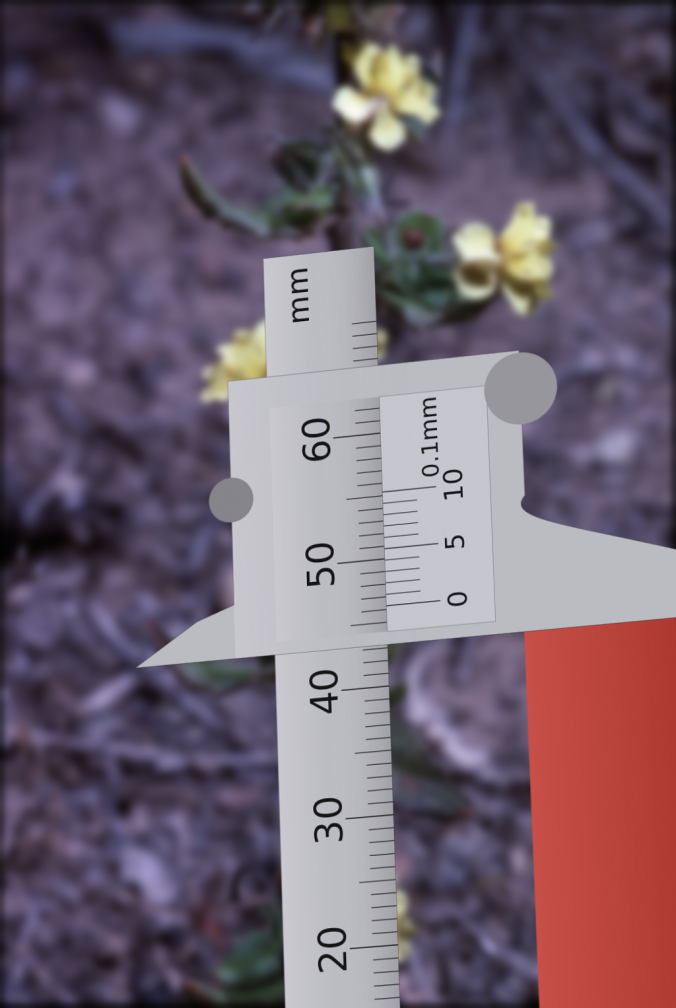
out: 46.3 mm
